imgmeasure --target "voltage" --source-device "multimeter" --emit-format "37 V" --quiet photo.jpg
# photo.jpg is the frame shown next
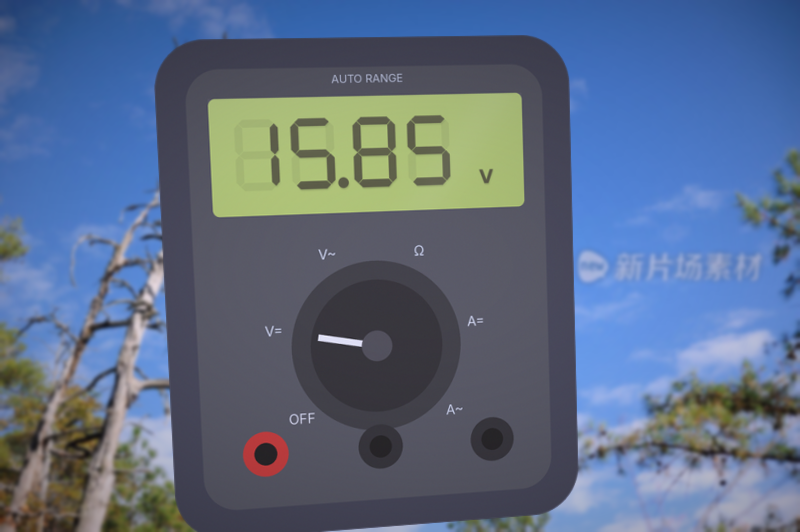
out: 15.85 V
